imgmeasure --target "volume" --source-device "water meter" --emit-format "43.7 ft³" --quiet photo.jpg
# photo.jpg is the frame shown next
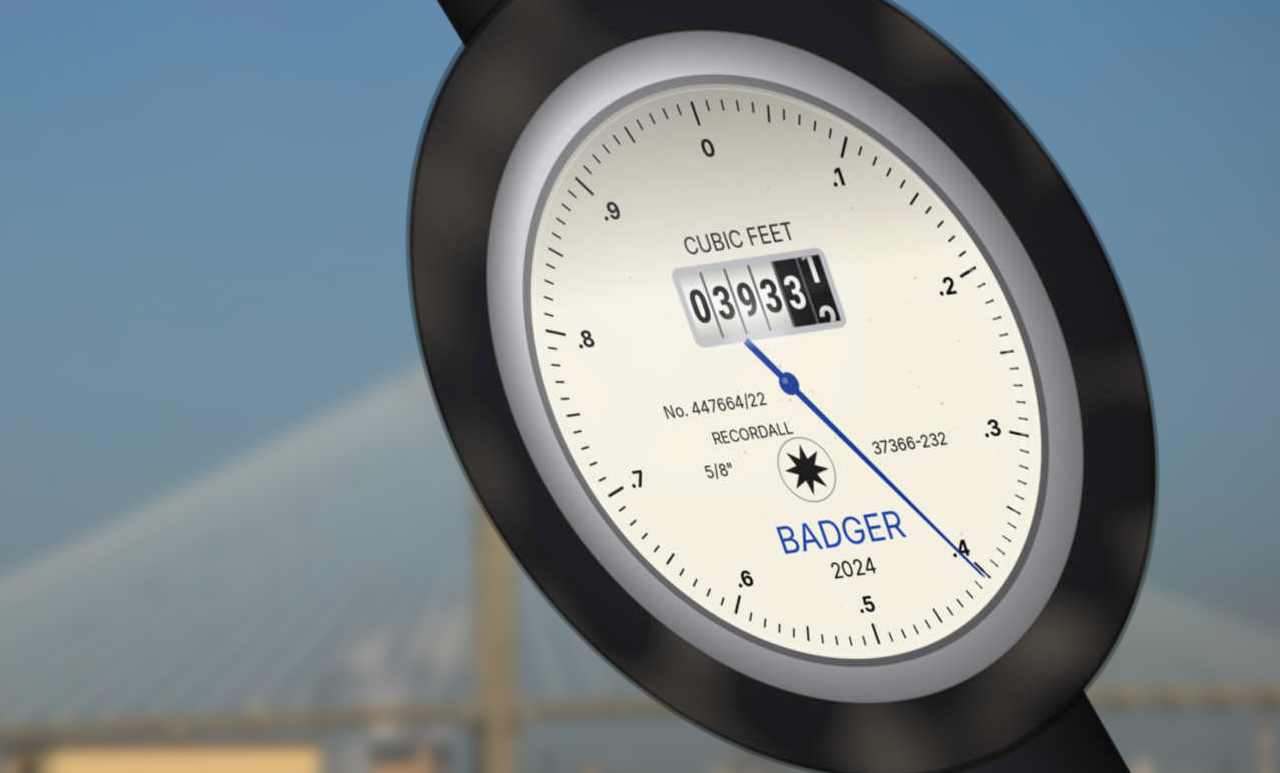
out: 39331.40 ft³
